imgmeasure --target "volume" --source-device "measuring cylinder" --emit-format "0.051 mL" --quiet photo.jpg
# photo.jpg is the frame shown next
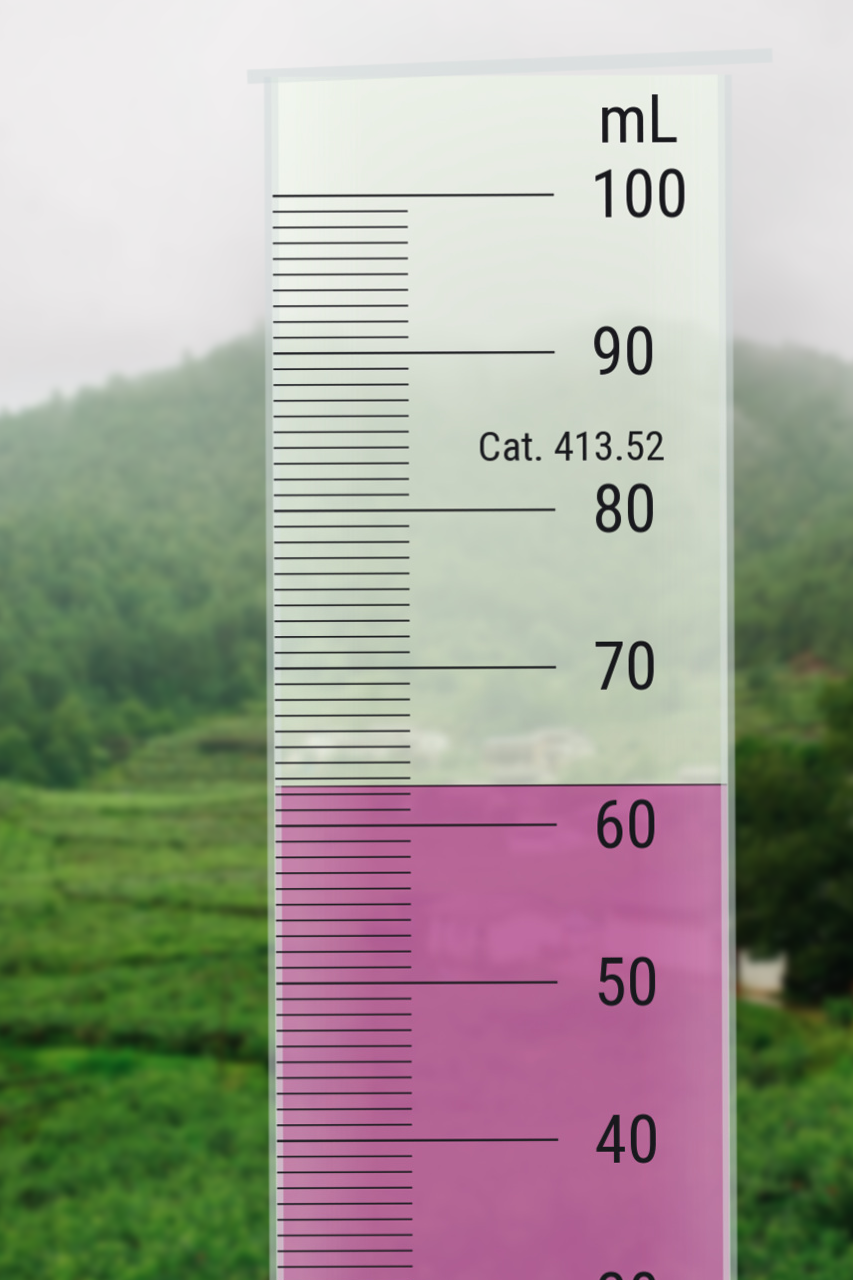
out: 62.5 mL
